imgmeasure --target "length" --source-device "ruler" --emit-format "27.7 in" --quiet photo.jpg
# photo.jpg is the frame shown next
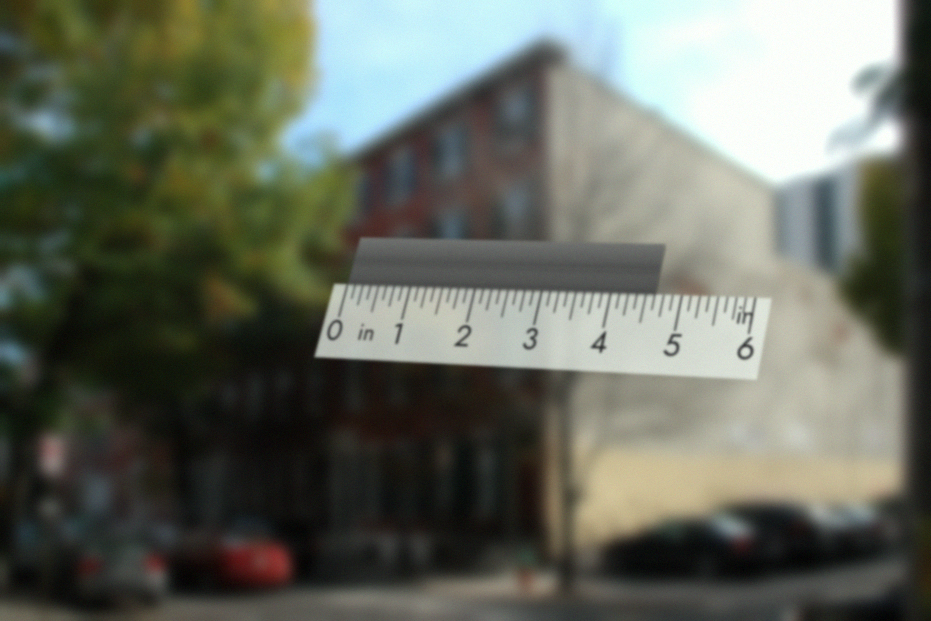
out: 4.625 in
